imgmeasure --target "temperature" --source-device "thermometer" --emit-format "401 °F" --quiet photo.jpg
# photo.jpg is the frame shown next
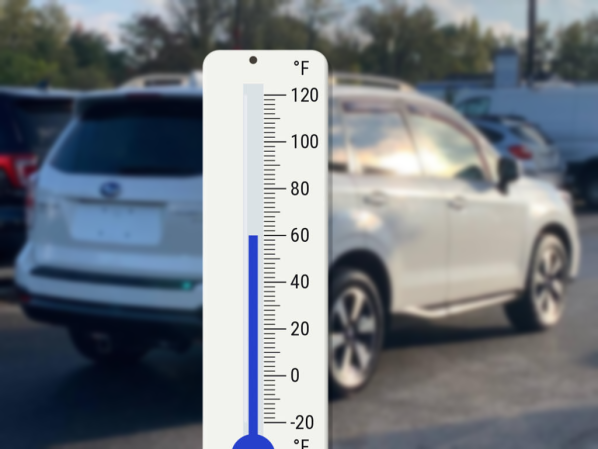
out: 60 °F
